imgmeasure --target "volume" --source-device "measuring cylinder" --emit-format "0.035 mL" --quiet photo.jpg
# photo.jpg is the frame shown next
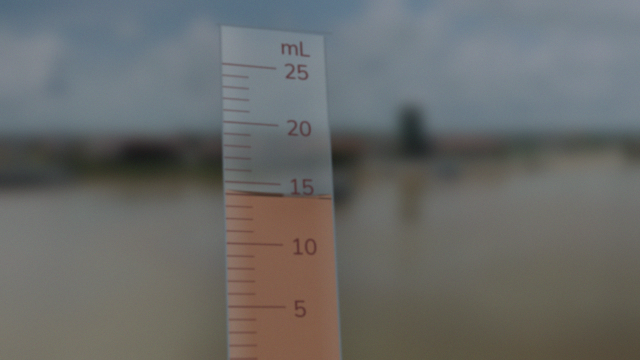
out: 14 mL
